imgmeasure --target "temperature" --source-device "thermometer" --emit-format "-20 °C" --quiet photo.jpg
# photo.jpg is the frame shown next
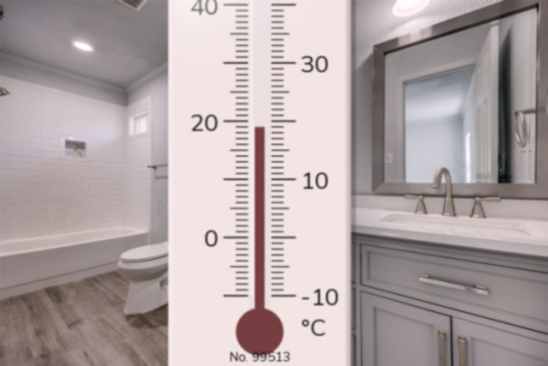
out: 19 °C
